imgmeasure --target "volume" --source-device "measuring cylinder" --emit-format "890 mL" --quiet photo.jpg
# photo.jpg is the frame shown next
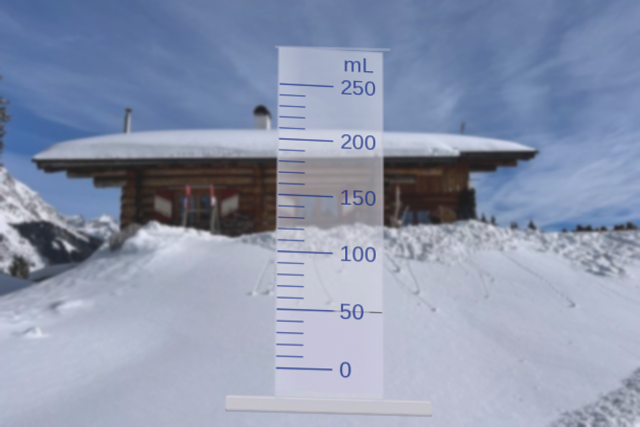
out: 50 mL
